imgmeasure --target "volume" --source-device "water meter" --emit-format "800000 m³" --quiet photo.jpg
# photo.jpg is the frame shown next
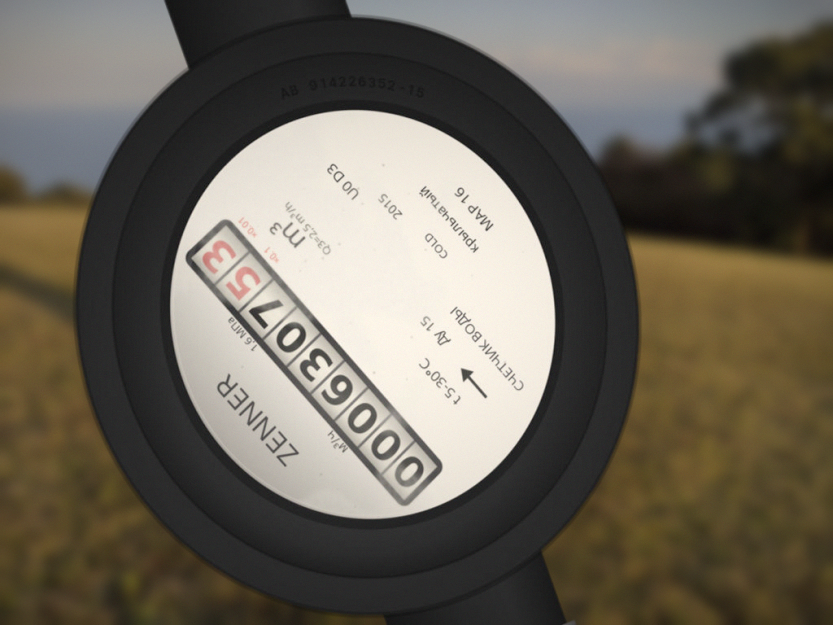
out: 6307.53 m³
